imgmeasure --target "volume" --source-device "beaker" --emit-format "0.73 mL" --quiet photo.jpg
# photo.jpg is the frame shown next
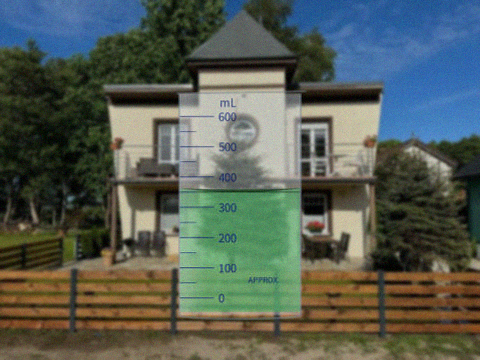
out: 350 mL
